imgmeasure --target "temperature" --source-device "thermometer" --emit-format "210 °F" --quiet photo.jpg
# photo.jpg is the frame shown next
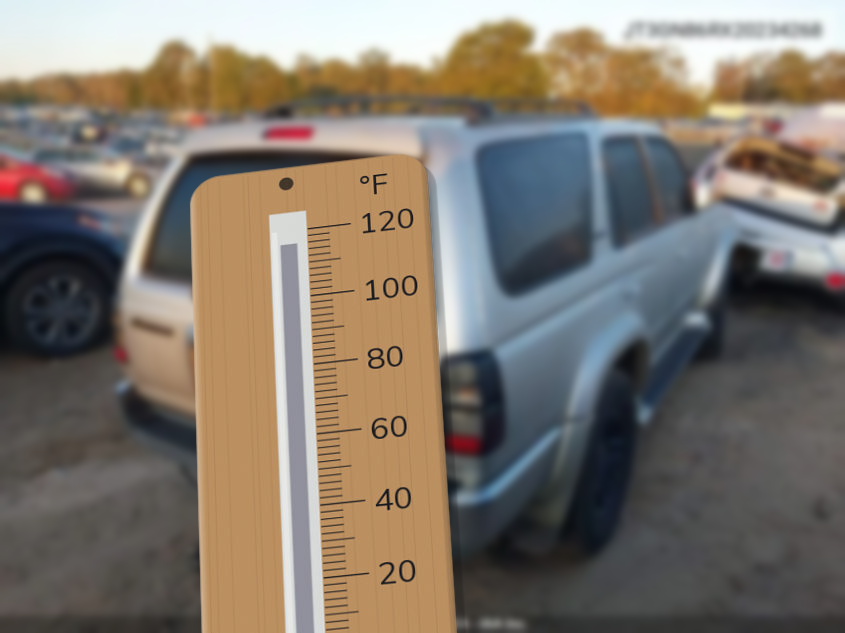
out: 116 °F
